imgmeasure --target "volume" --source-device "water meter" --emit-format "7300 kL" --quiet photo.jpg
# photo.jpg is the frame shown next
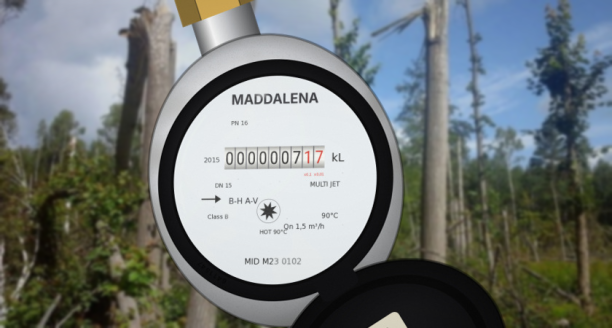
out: 7.17 kL
